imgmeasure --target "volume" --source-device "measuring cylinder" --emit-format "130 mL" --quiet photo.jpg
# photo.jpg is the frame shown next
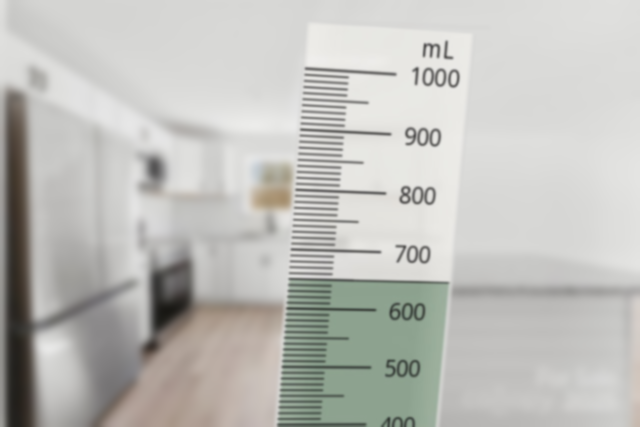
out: 650 mL
